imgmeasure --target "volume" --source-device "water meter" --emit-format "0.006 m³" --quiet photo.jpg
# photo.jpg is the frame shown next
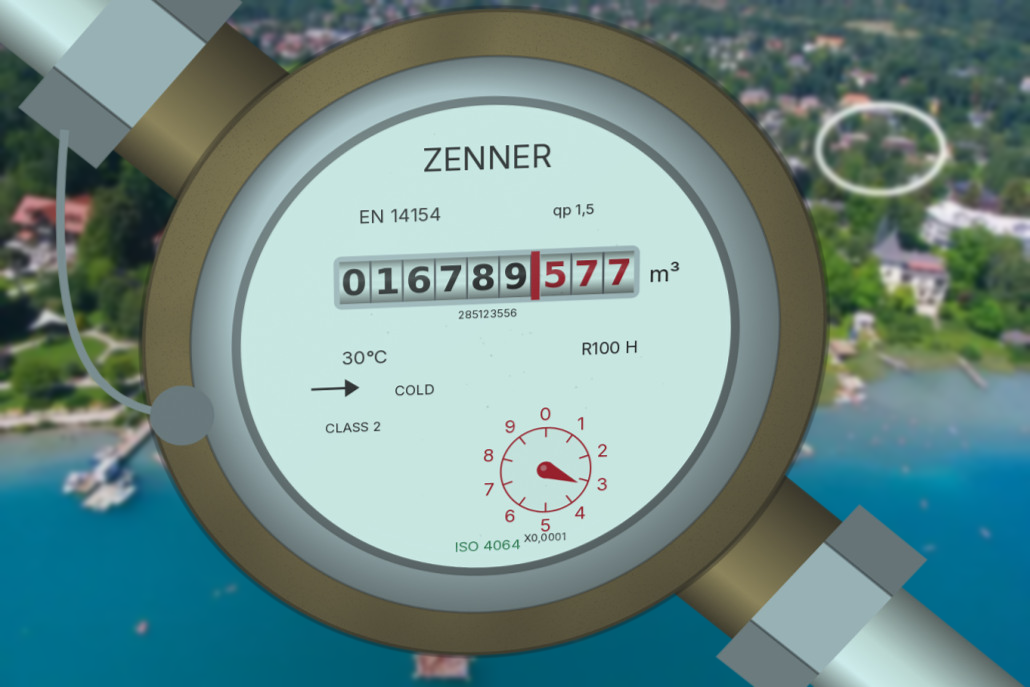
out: 16789.5773 m³
